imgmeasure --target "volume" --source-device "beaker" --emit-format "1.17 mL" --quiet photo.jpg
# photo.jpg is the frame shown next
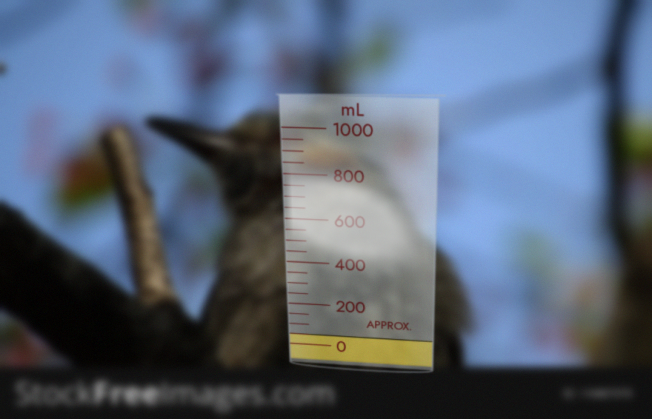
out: 50 mL
